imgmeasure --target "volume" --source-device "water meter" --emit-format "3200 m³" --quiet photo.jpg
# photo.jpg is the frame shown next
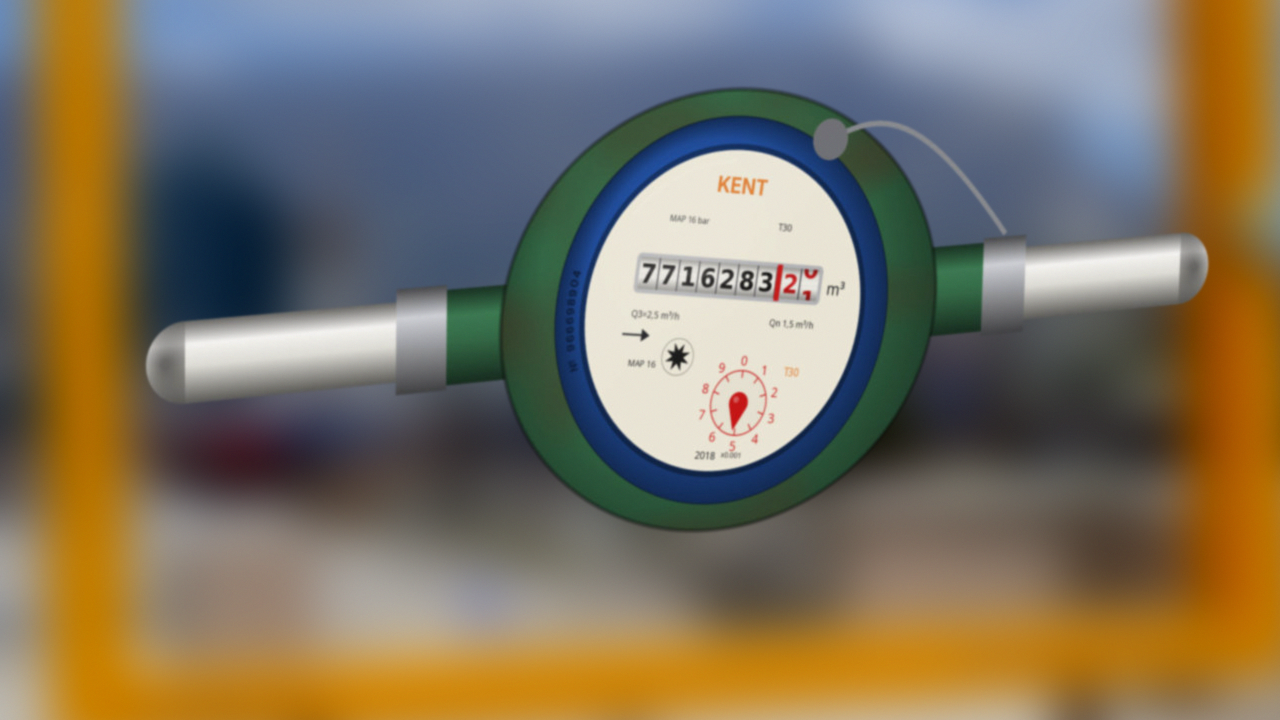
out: 7716283.205 m³
